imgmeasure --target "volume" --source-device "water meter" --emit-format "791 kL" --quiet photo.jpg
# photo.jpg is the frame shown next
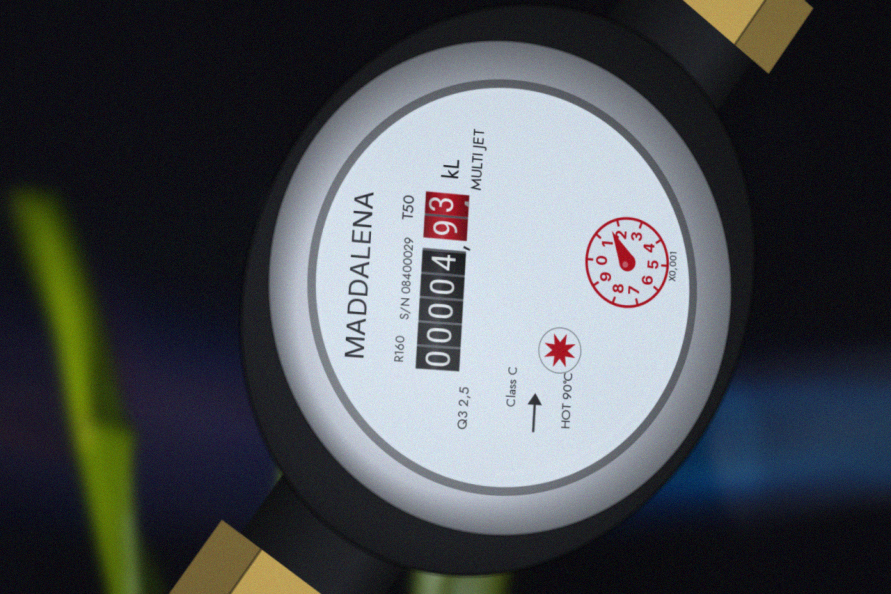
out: 4.931 kL
